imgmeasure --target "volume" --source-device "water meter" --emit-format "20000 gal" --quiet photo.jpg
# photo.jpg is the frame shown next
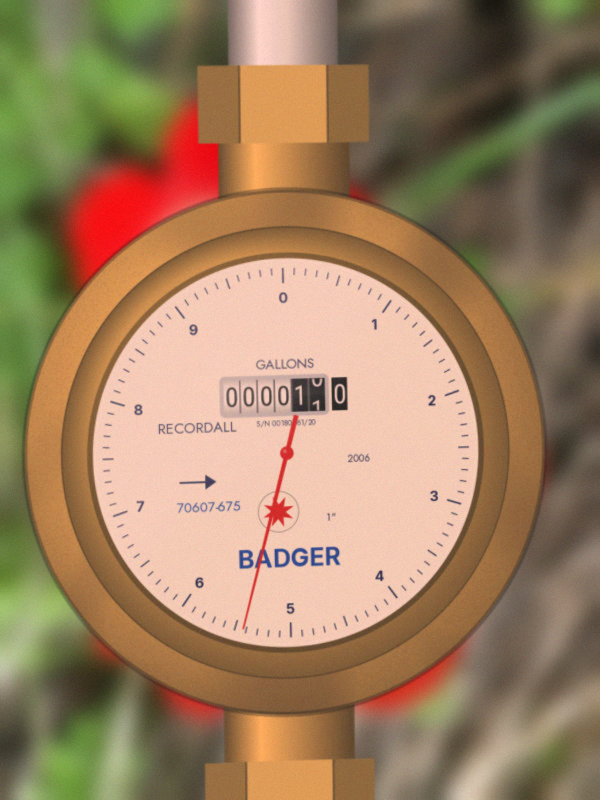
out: 105.4 gal
